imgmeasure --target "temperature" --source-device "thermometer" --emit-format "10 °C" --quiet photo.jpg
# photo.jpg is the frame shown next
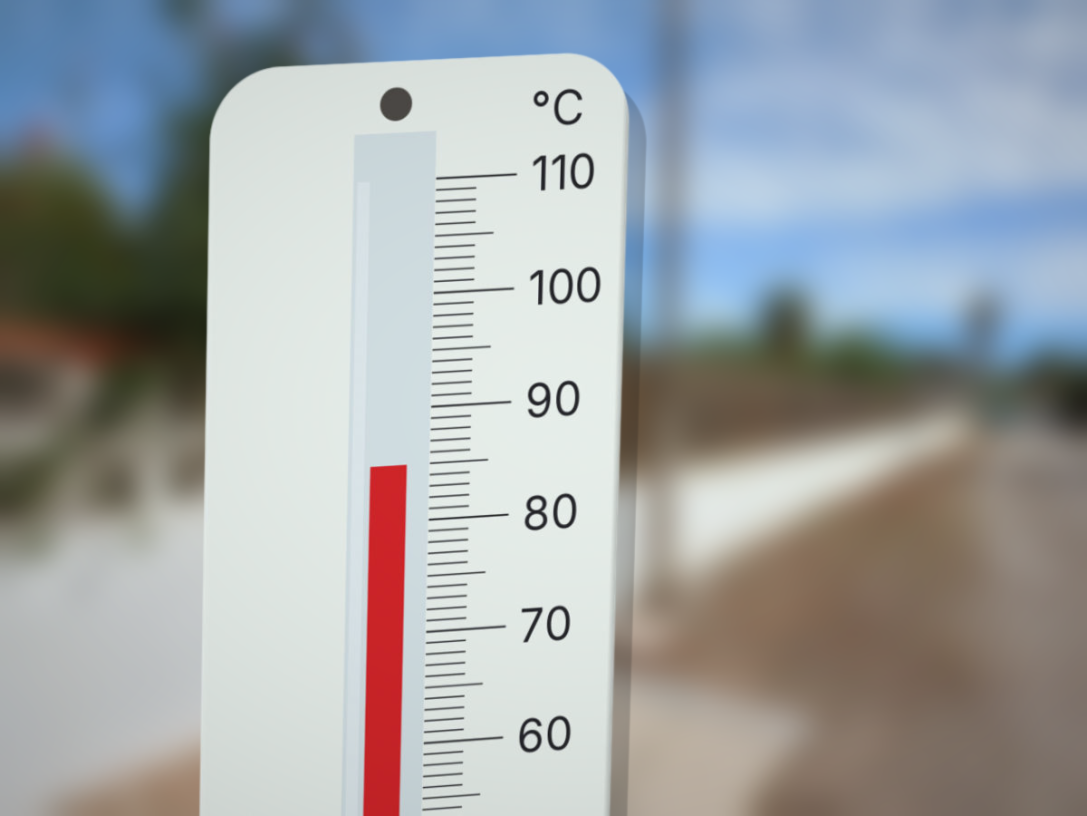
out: 85 °C
